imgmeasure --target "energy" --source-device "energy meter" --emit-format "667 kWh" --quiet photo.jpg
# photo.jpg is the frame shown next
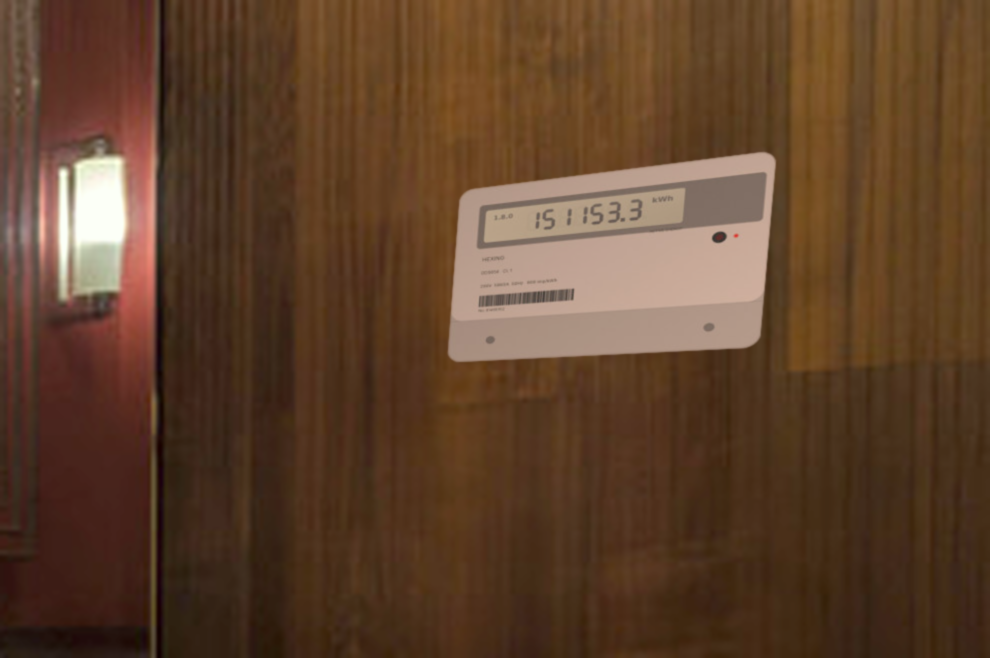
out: 151153.3 kWh
